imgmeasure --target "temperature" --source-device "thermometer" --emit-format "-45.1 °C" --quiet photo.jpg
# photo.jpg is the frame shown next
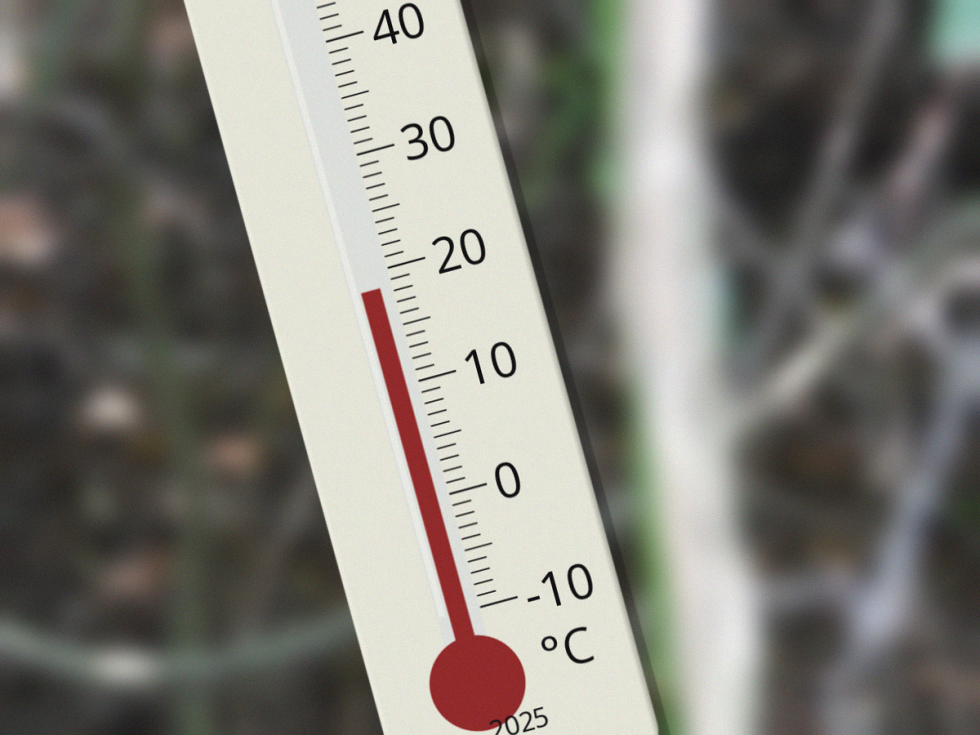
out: 18.5 °C
